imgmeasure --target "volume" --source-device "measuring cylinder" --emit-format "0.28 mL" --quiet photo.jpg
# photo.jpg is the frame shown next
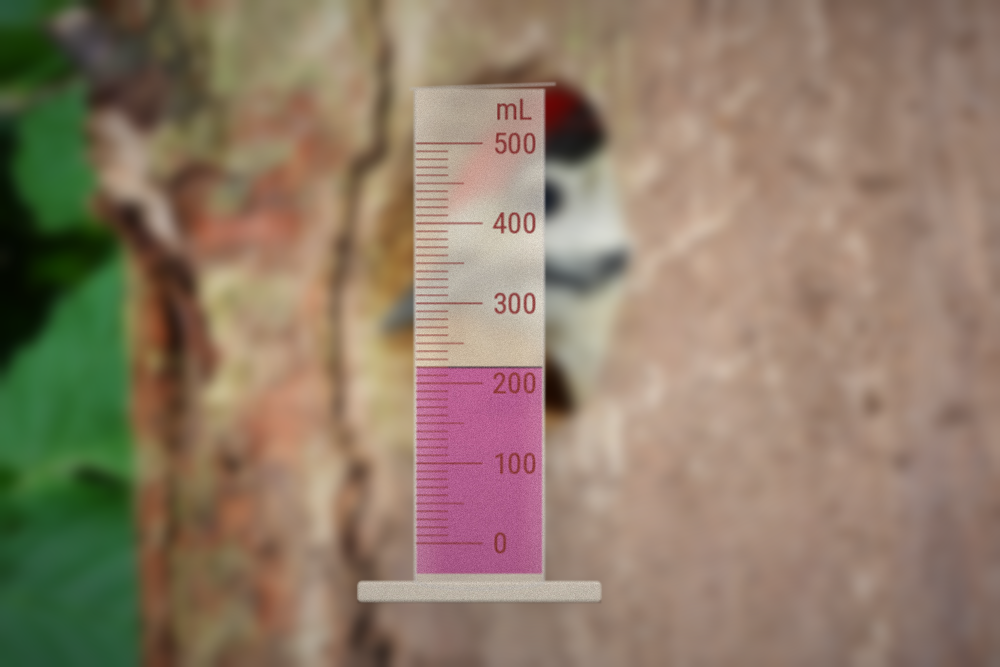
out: 220 mL
